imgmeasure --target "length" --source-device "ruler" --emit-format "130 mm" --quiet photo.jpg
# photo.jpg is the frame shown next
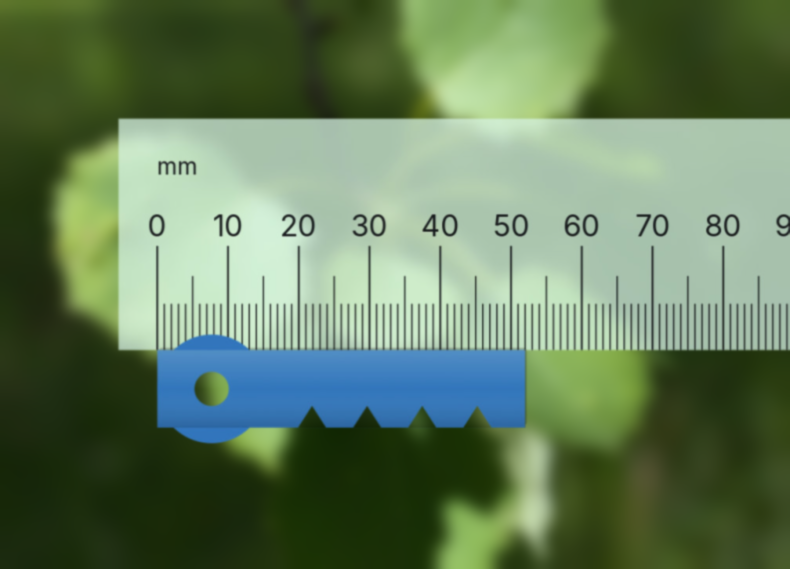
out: 52 mm
